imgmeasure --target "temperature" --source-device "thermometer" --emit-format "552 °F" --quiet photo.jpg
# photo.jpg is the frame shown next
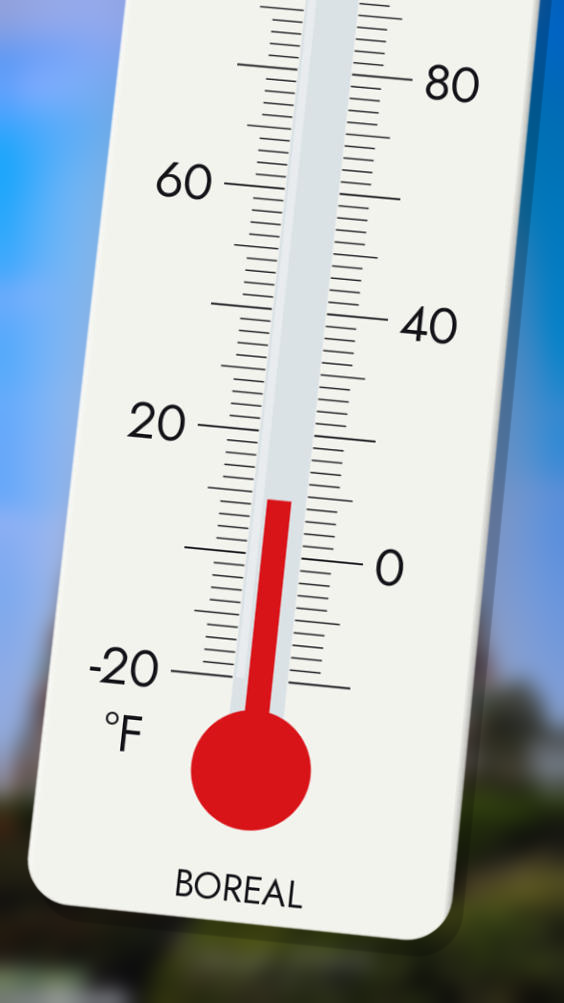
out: 9 °F
